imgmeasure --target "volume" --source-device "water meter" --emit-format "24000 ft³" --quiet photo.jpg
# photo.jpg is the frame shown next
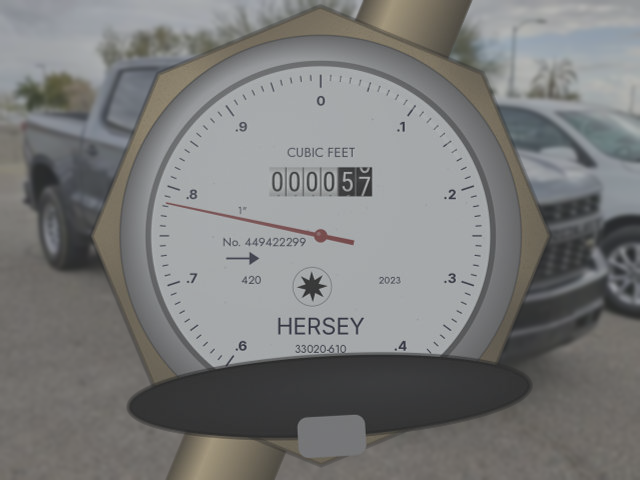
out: 56.78 ft³
